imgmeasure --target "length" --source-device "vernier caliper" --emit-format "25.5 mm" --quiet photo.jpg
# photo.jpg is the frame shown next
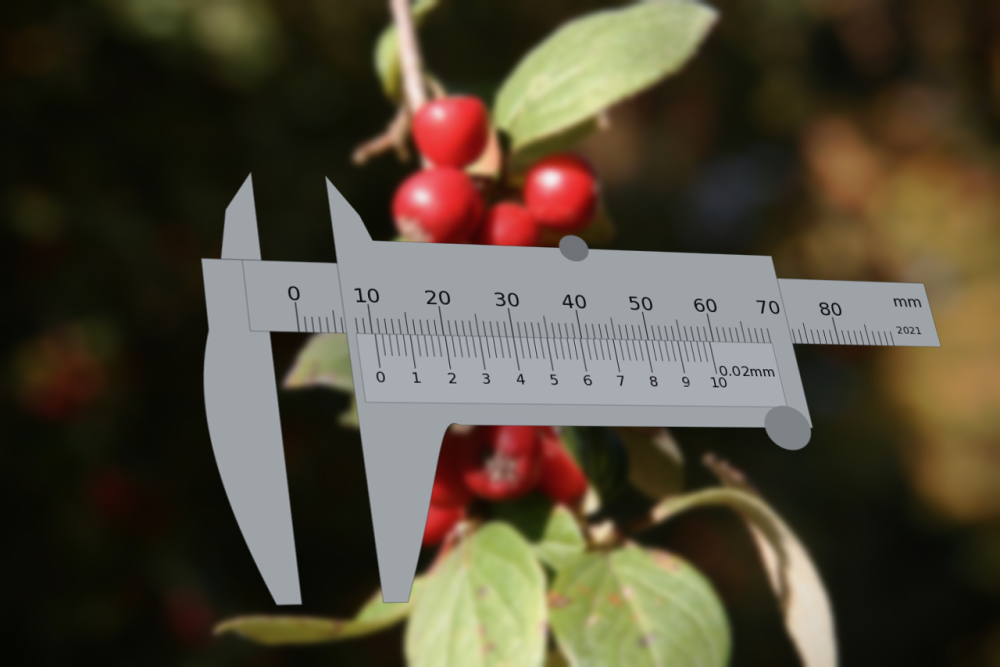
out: 10.4 mm
